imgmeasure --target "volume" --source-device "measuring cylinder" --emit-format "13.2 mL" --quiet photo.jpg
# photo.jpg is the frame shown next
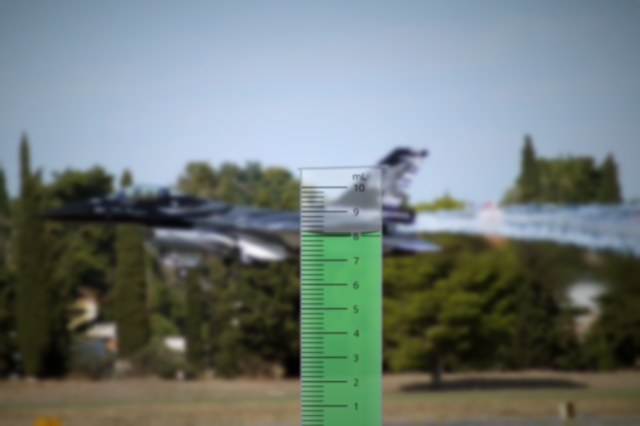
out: 8 mL
